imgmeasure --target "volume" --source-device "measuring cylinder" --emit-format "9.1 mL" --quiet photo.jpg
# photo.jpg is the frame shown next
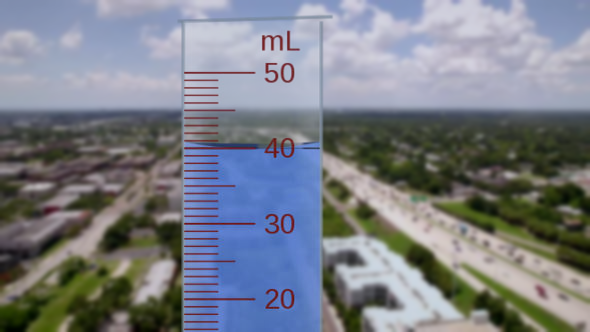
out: 40 mL
